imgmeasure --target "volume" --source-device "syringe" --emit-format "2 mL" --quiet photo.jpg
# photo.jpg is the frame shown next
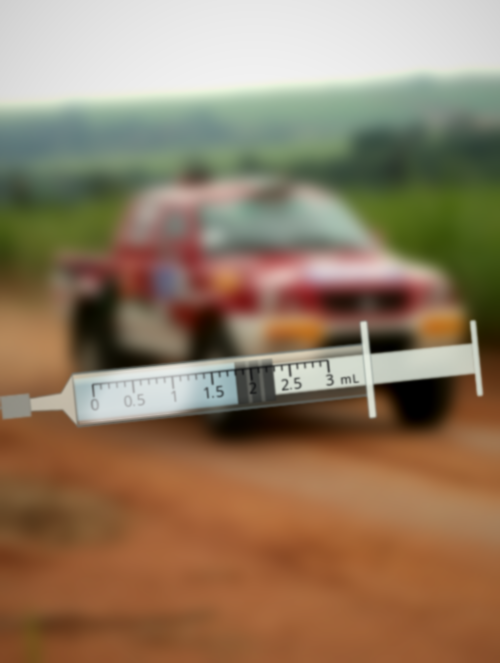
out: 1.8 mL
